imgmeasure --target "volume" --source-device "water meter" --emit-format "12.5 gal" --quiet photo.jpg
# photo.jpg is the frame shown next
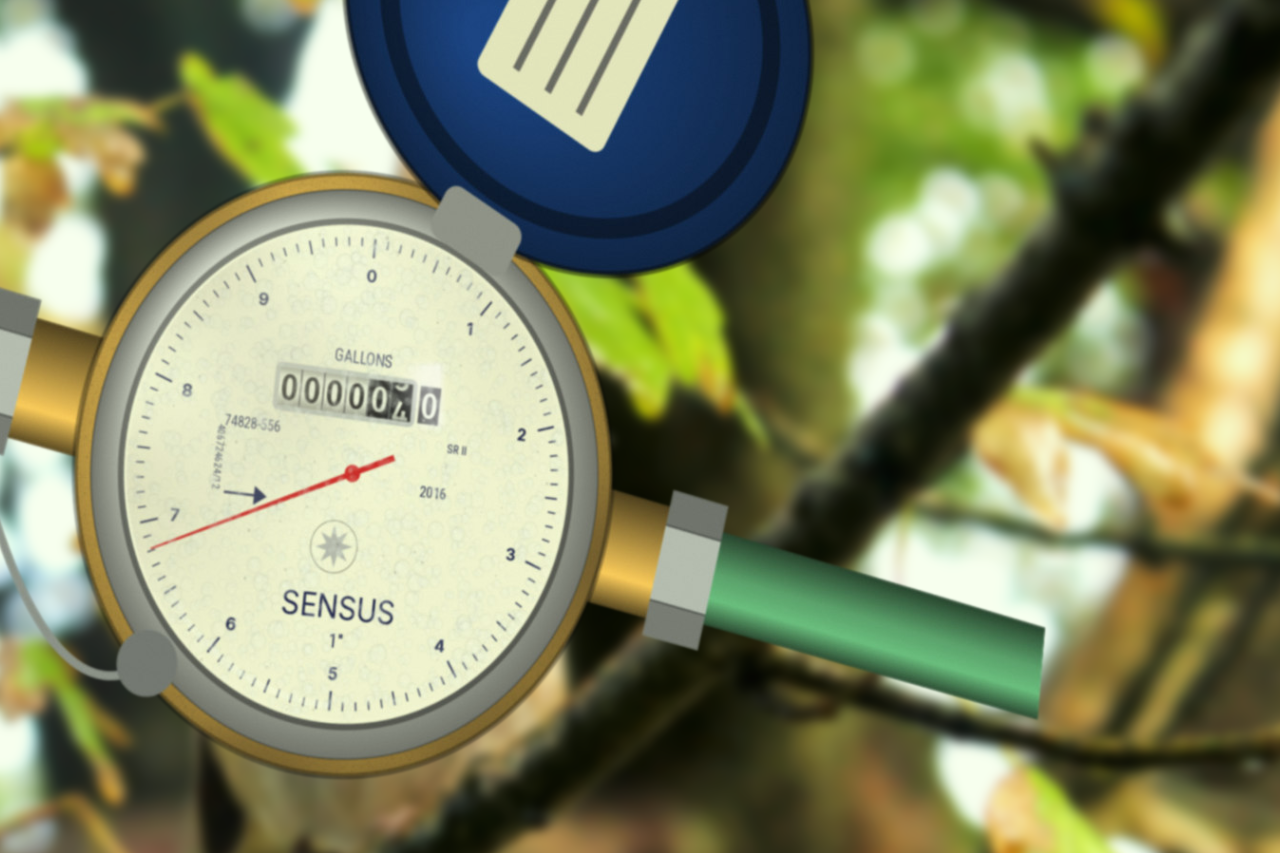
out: 36.8 gal
